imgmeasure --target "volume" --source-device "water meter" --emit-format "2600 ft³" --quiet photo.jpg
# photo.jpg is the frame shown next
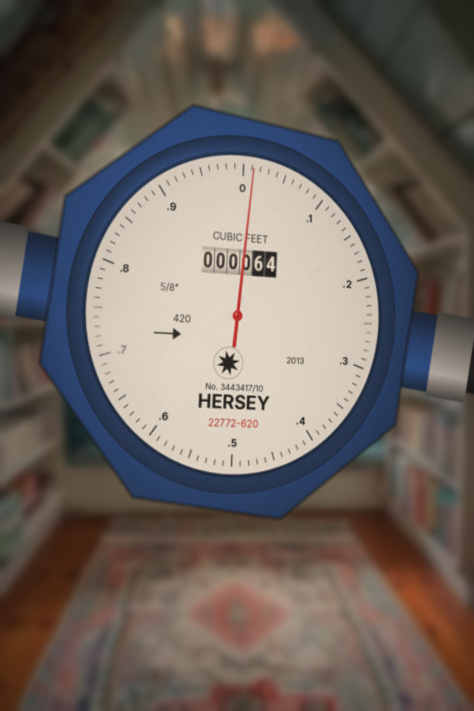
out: 64.01 ft³
